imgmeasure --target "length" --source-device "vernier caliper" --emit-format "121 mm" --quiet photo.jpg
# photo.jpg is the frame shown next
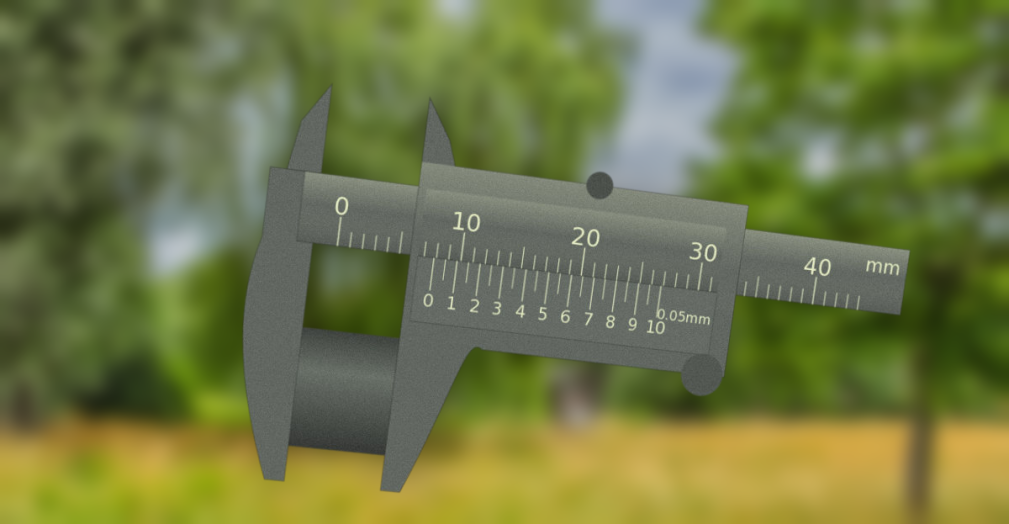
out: 7.8 mm
